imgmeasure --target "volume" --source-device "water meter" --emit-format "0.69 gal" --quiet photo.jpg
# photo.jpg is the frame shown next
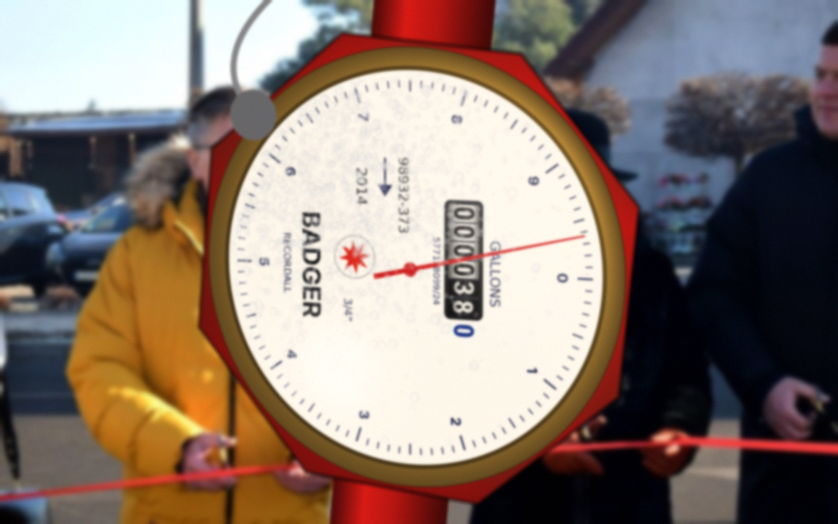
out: 379.6 gal
